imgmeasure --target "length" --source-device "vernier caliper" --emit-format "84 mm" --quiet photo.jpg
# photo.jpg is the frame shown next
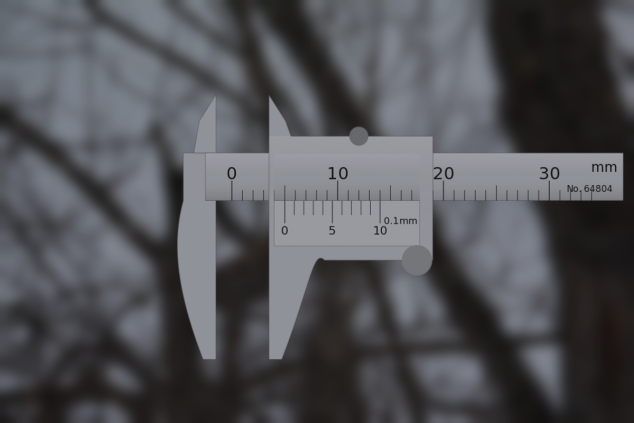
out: 5.0 mm
